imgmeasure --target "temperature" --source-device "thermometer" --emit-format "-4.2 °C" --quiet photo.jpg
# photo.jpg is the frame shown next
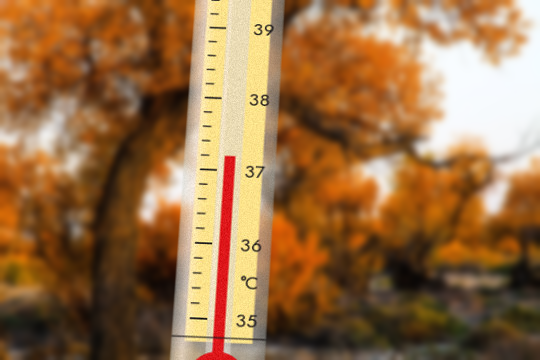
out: 37.2 °C
